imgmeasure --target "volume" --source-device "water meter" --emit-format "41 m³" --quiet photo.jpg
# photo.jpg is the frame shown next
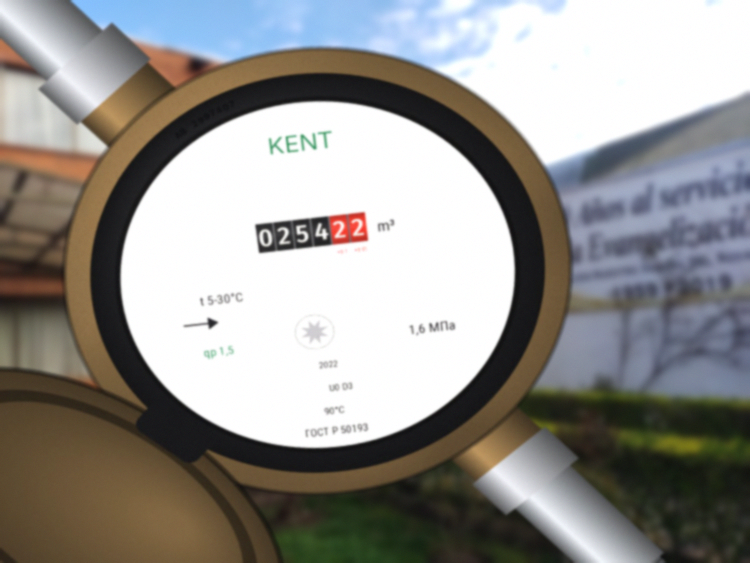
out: 254.22 m³
